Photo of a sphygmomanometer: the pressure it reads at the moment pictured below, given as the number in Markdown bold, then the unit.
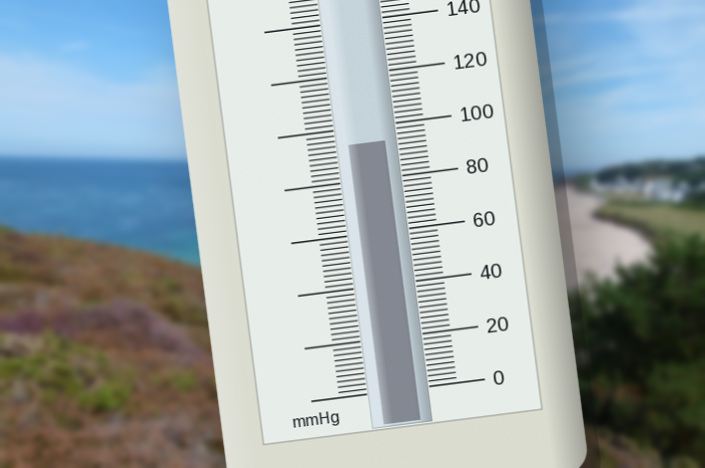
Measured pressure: **94** mmHg
